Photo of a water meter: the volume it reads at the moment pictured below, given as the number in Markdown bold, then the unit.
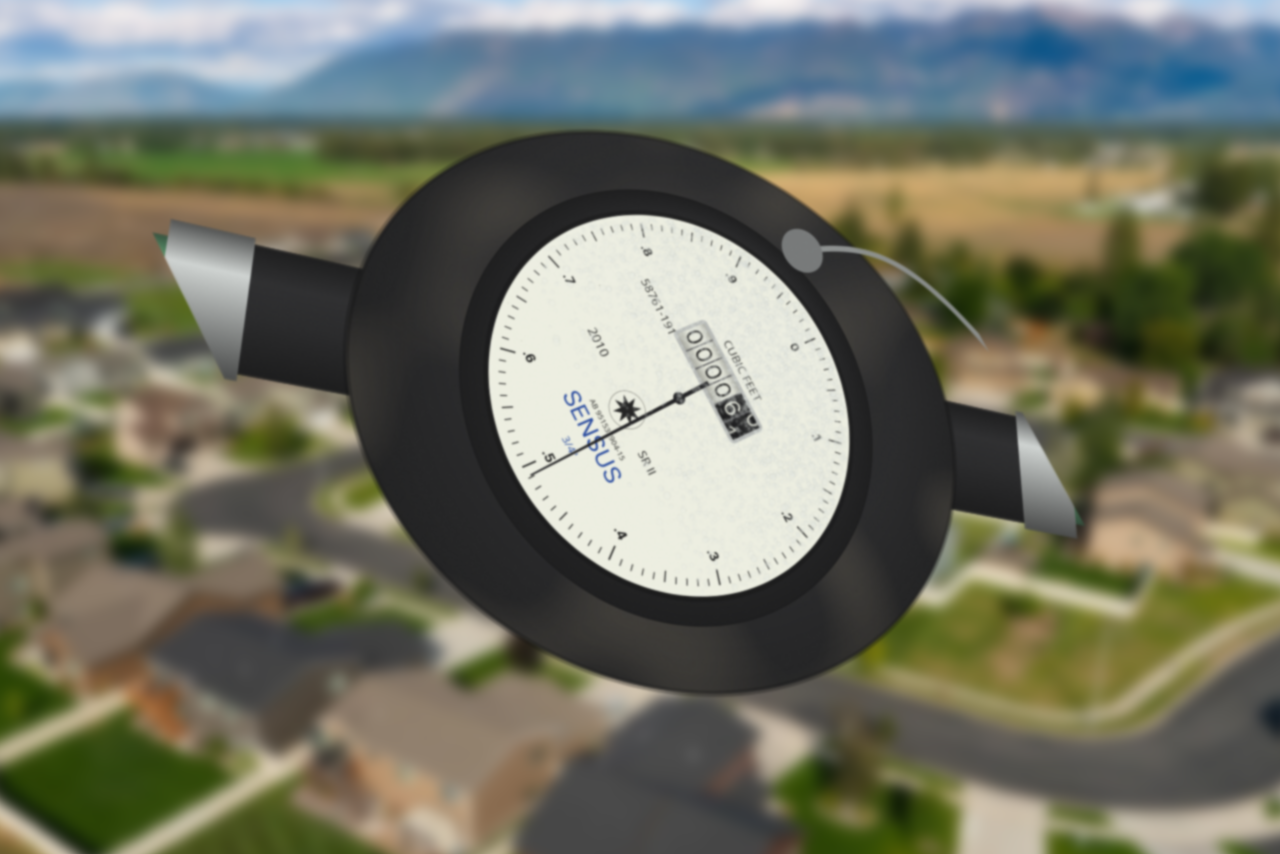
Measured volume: **60.49** ft³
